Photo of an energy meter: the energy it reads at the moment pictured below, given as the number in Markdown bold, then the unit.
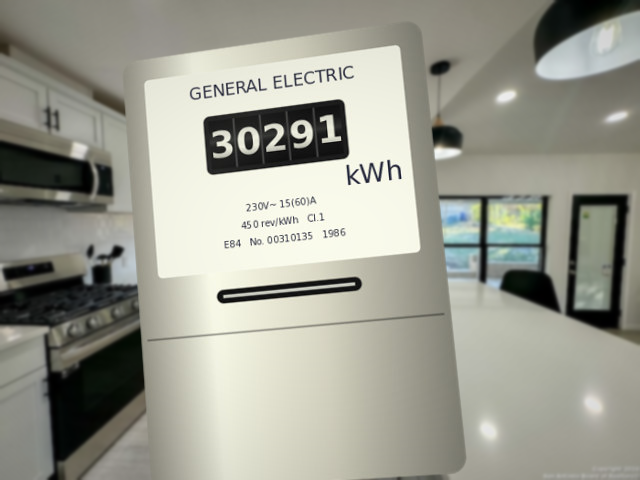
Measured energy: **30291** kWh
